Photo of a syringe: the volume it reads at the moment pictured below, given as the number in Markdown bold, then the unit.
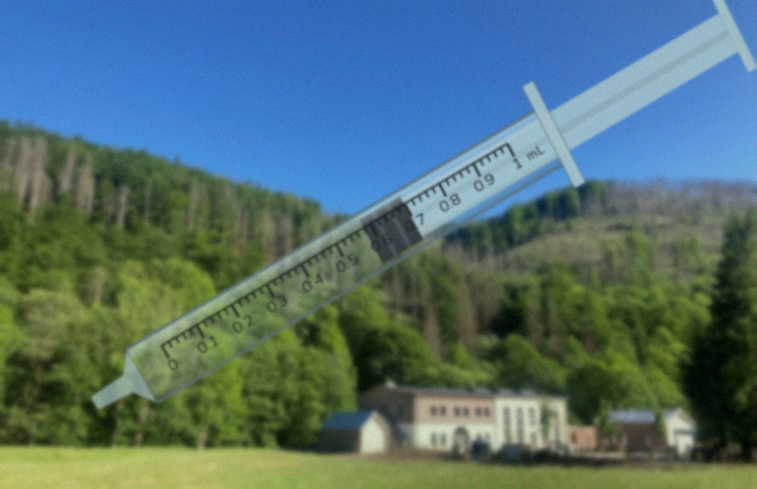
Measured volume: **0.58** mL
